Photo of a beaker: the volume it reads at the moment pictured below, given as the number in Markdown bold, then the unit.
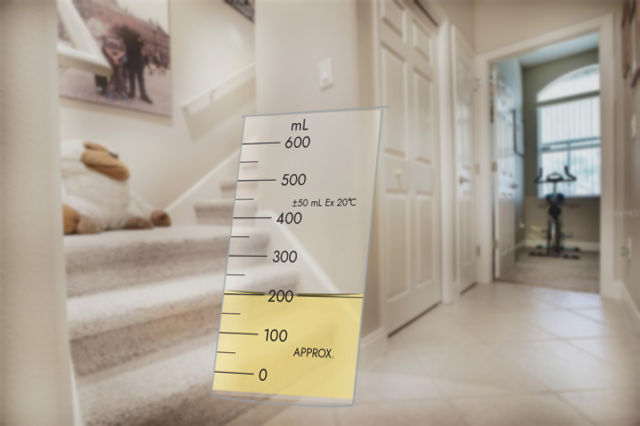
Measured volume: **200** mL
